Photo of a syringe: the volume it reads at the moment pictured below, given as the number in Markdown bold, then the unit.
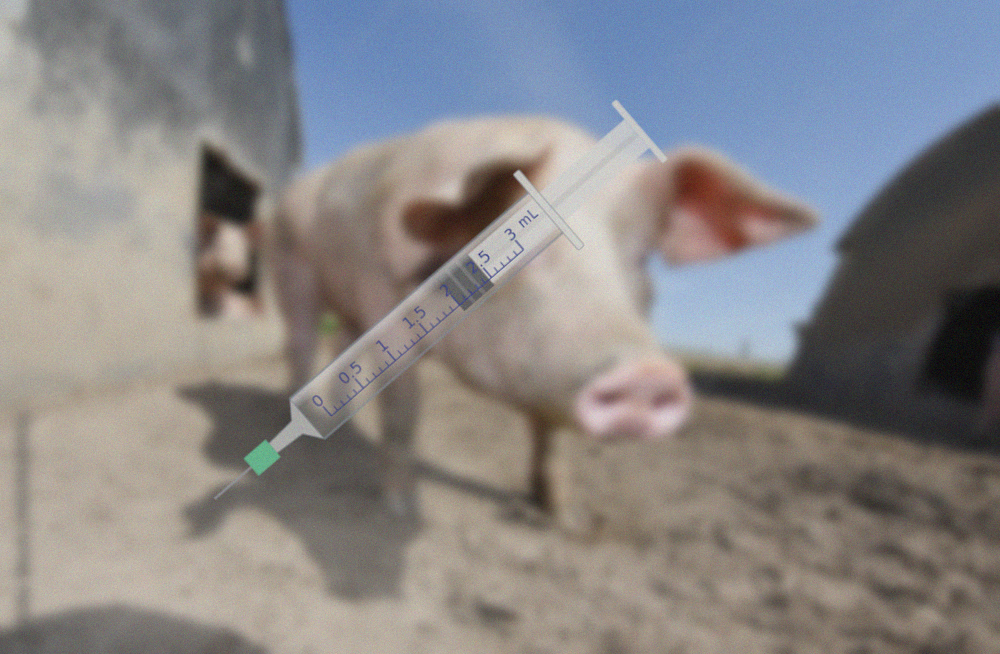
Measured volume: **2** mL
